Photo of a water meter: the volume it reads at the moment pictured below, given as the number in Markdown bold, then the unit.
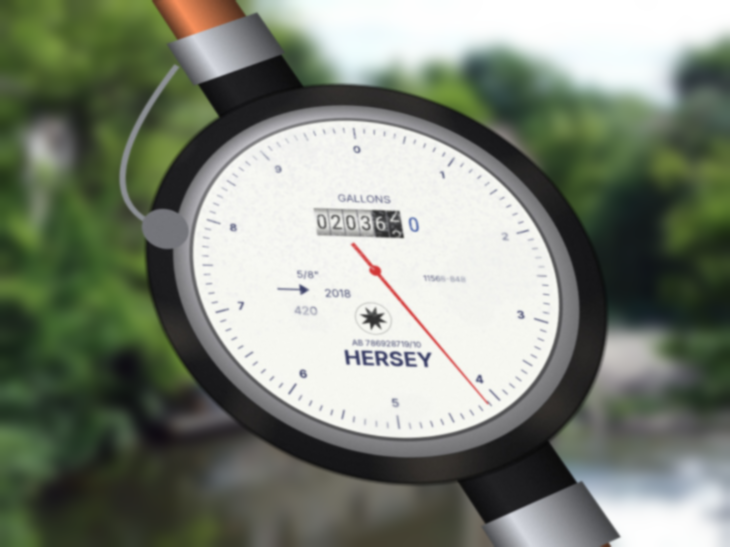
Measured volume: **203624.1** gal
